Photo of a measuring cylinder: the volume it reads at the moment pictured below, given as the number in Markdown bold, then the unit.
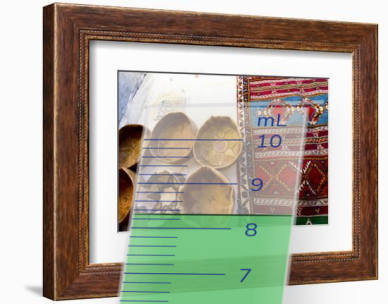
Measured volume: **8.3** mL
